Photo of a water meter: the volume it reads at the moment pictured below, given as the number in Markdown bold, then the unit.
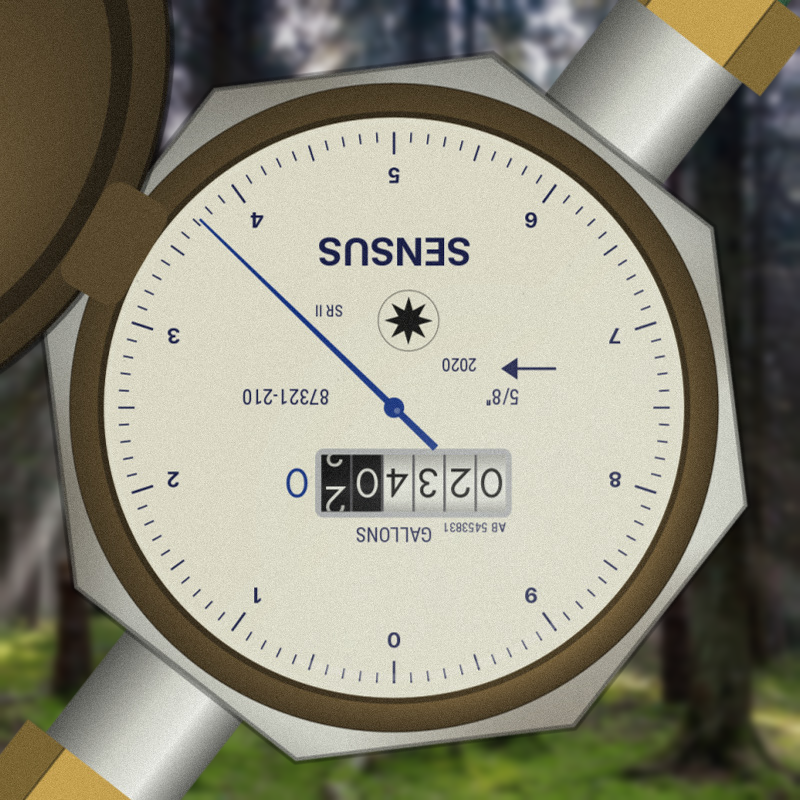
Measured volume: **234023.7** gal
